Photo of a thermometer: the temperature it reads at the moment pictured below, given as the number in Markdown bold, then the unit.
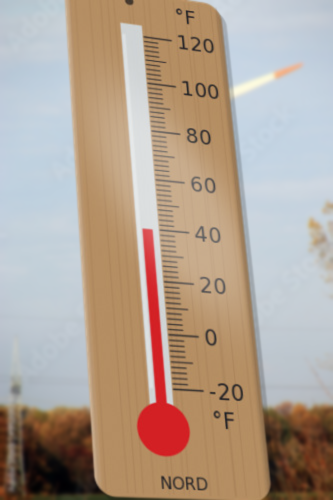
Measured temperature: **40** °F
